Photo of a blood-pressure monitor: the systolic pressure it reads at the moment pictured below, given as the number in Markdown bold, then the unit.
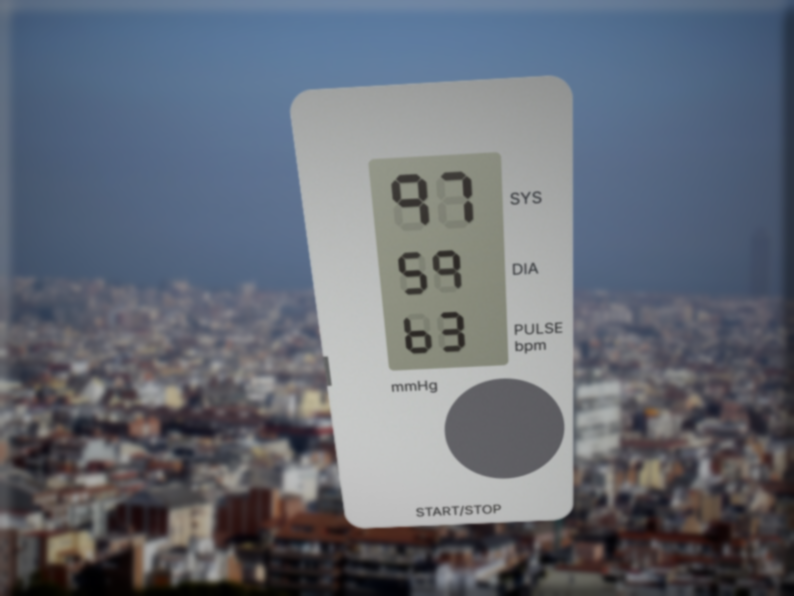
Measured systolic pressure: **97** mmHg
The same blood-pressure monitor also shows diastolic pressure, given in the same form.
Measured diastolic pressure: **59** mmHg
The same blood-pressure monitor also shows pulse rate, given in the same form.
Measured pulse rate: **63** bpm
